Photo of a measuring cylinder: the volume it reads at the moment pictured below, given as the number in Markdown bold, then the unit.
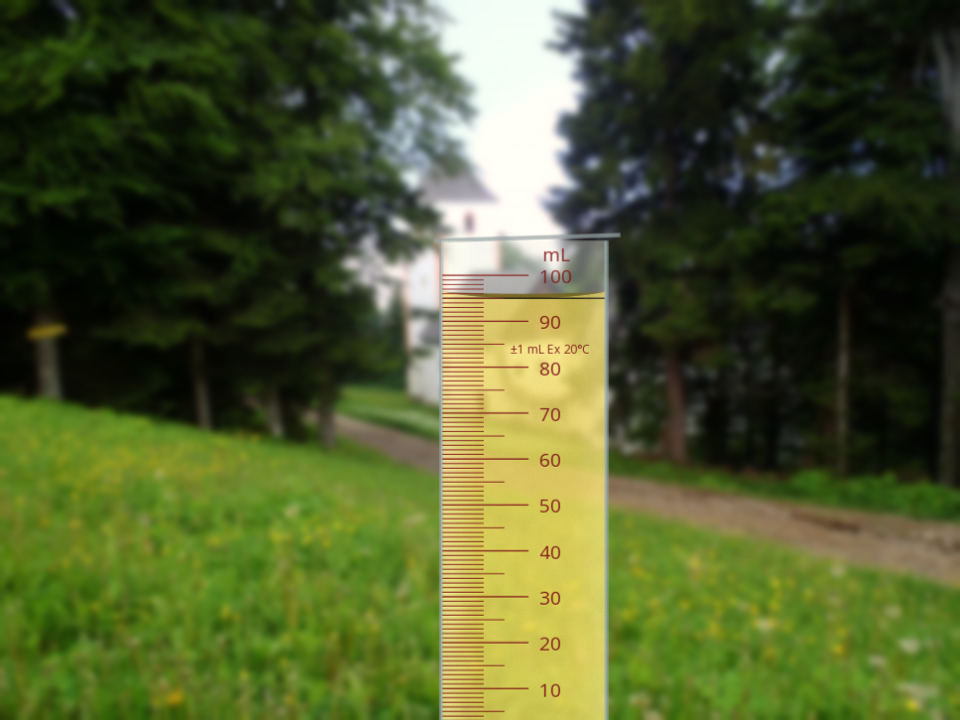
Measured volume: **95** mL
